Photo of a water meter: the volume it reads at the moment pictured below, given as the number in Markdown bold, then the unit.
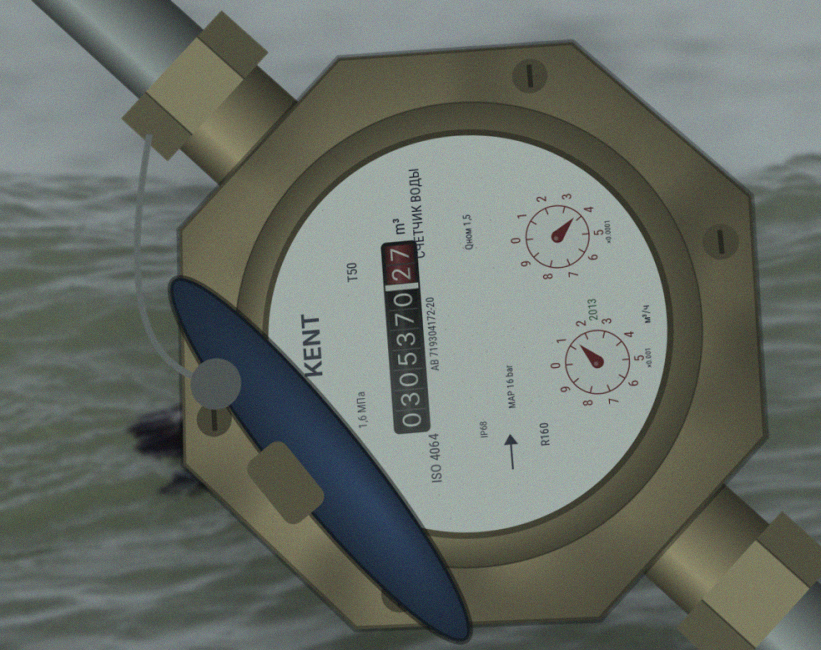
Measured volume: **305370.2713** m³
